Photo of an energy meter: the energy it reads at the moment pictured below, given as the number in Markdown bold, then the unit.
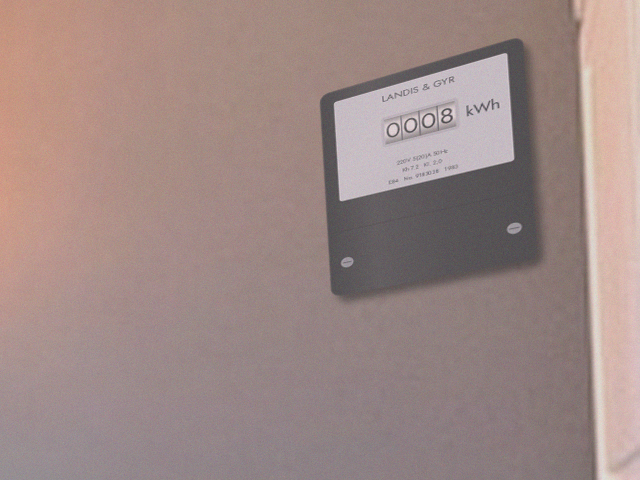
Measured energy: **8** kWh
